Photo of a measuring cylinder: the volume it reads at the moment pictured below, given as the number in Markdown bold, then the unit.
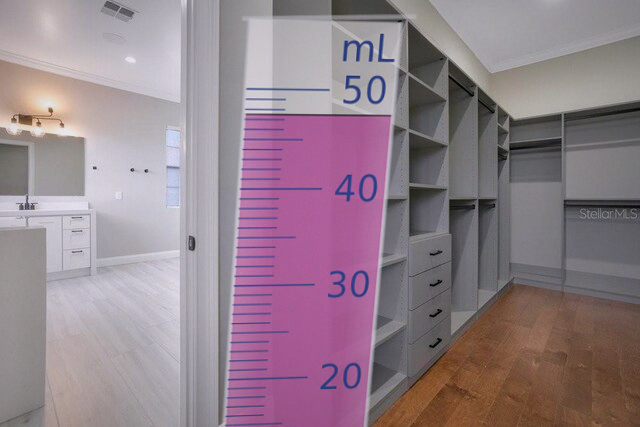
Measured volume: **47.5** mL
